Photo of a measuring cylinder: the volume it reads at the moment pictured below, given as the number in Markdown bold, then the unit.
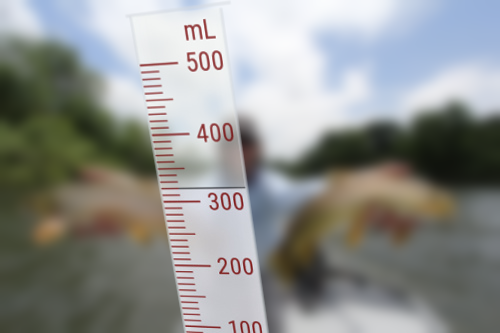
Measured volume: **320** mL
